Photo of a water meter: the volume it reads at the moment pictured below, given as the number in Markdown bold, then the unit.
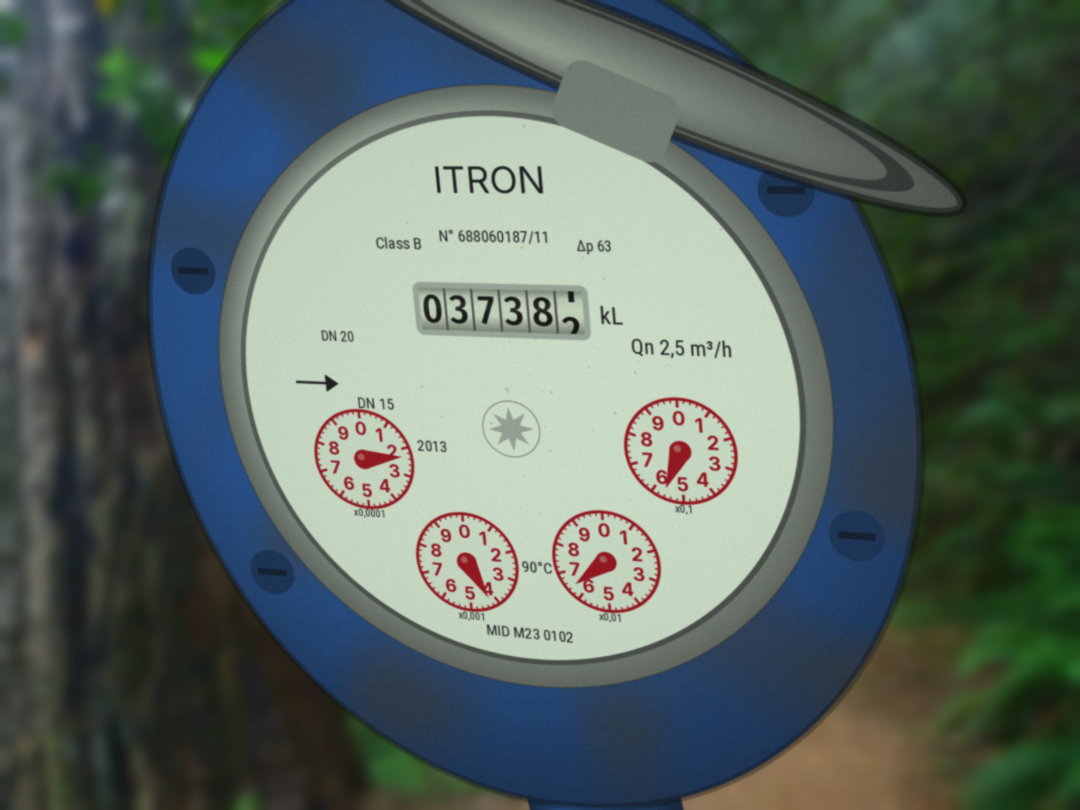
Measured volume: **37381.5642** kL
